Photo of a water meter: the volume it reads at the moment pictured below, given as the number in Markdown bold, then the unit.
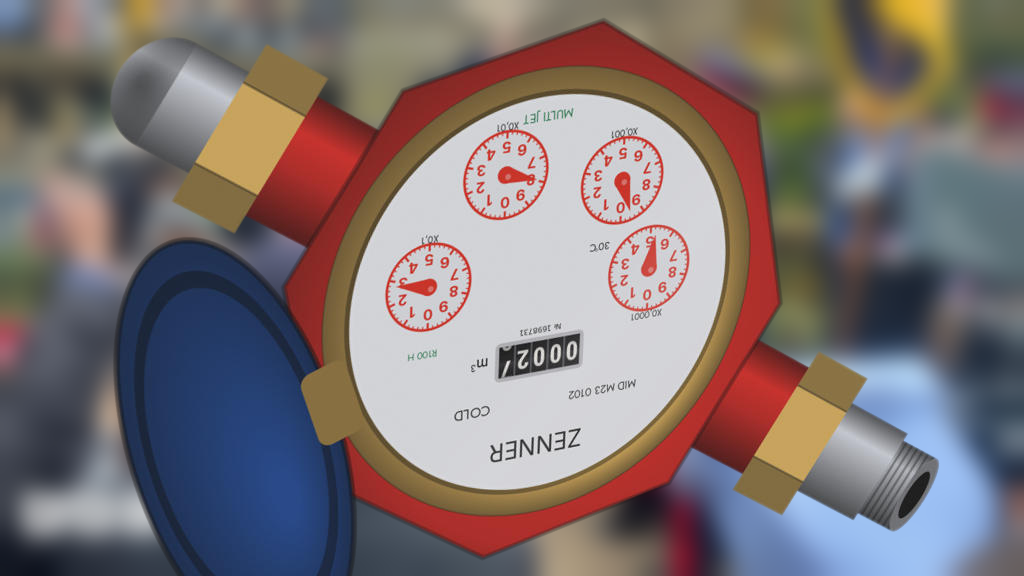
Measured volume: **27.2795** m³
